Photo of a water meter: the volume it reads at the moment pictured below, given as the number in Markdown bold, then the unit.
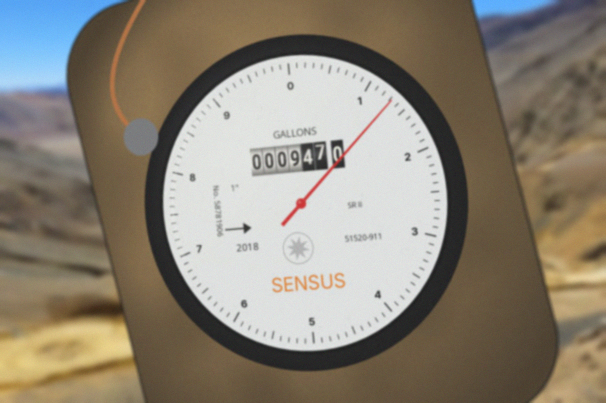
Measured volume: **9471.3** gal
